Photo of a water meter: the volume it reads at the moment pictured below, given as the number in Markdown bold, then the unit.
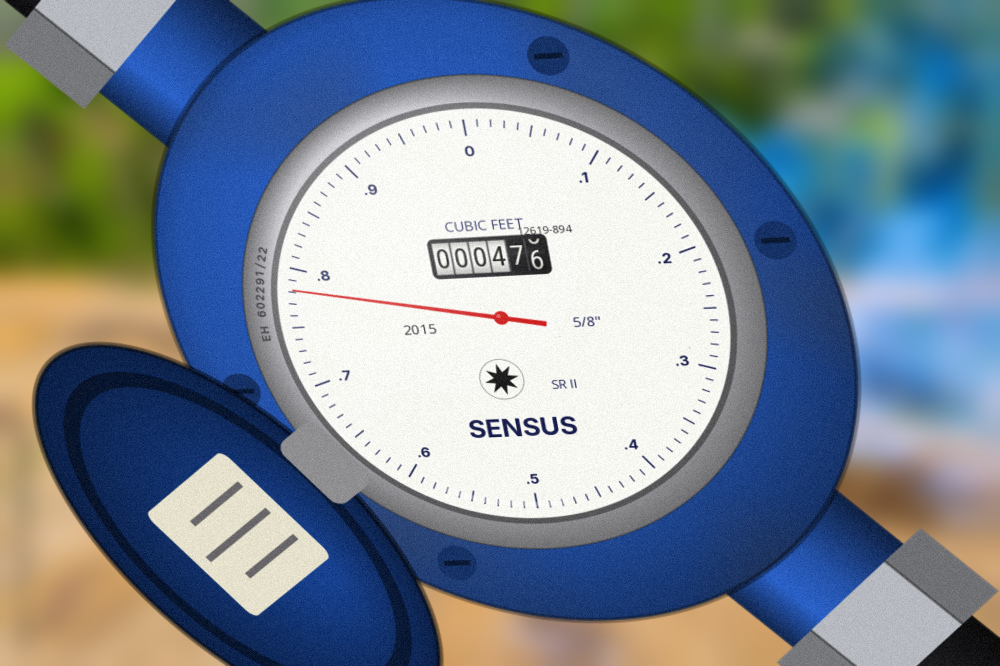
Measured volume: **475.78** ft³
